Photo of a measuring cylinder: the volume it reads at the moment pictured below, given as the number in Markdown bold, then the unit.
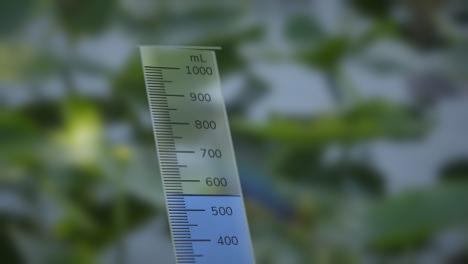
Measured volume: **550** mL
